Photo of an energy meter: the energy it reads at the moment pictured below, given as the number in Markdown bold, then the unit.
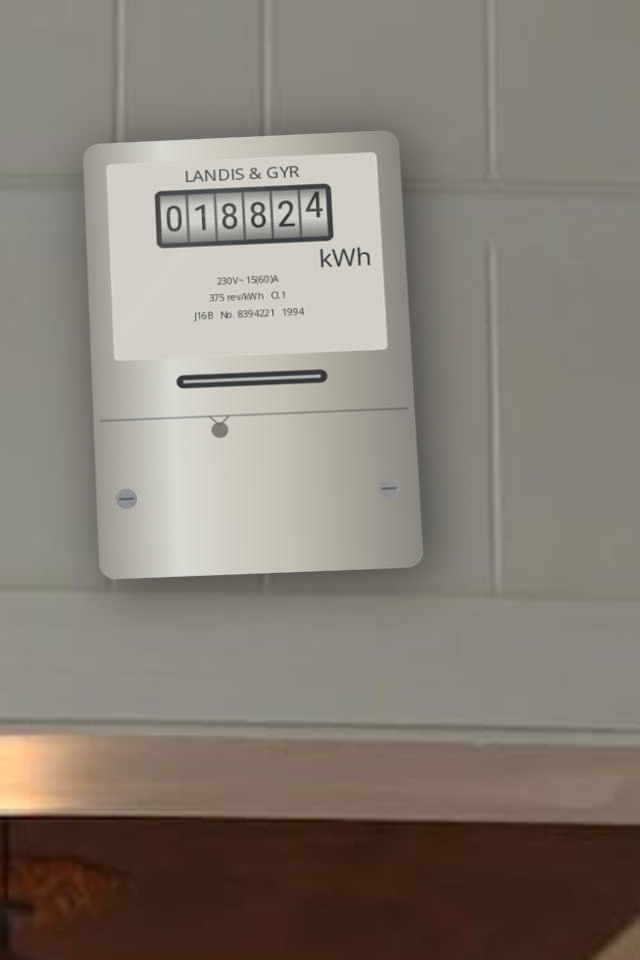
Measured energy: **18824** kWh
